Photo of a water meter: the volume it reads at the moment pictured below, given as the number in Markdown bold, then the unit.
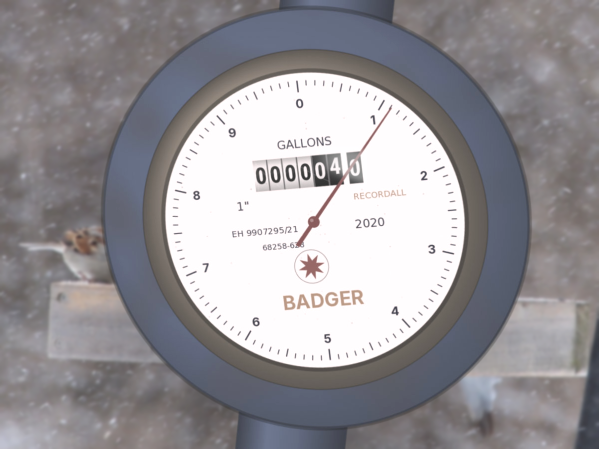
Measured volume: **41.1** gal
